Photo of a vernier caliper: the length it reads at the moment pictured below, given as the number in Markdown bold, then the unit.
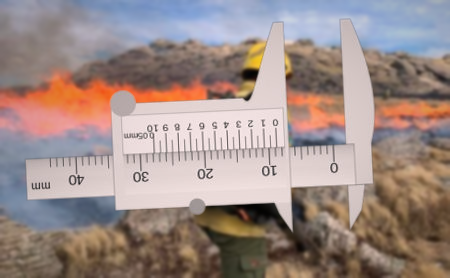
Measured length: **8.8** mm
